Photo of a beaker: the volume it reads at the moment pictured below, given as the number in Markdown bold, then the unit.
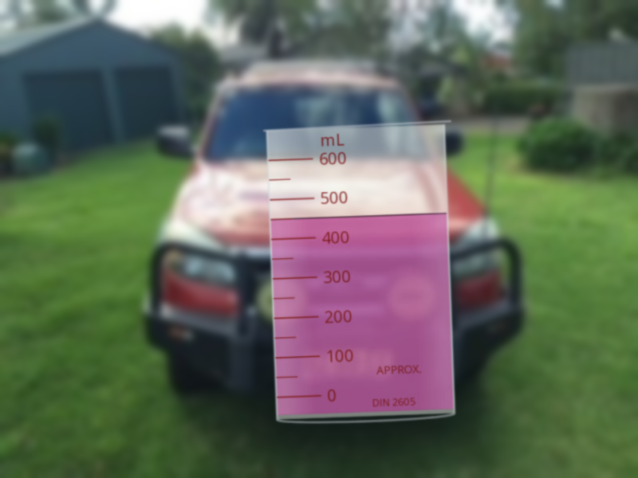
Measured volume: **450** mL
